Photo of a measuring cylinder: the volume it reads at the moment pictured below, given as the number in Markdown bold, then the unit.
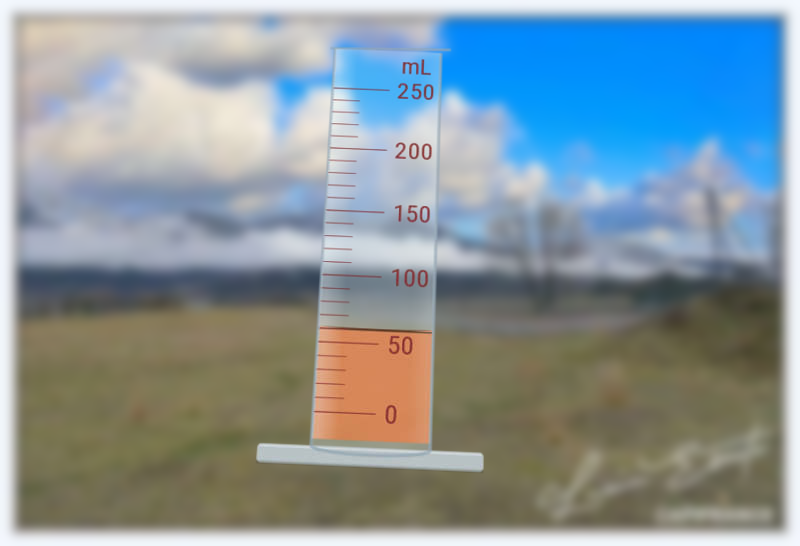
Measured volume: **60** mL
